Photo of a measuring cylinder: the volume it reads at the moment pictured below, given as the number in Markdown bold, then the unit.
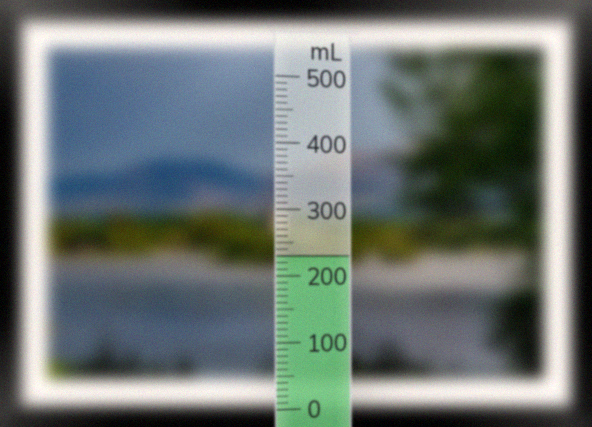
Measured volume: **230** mL
